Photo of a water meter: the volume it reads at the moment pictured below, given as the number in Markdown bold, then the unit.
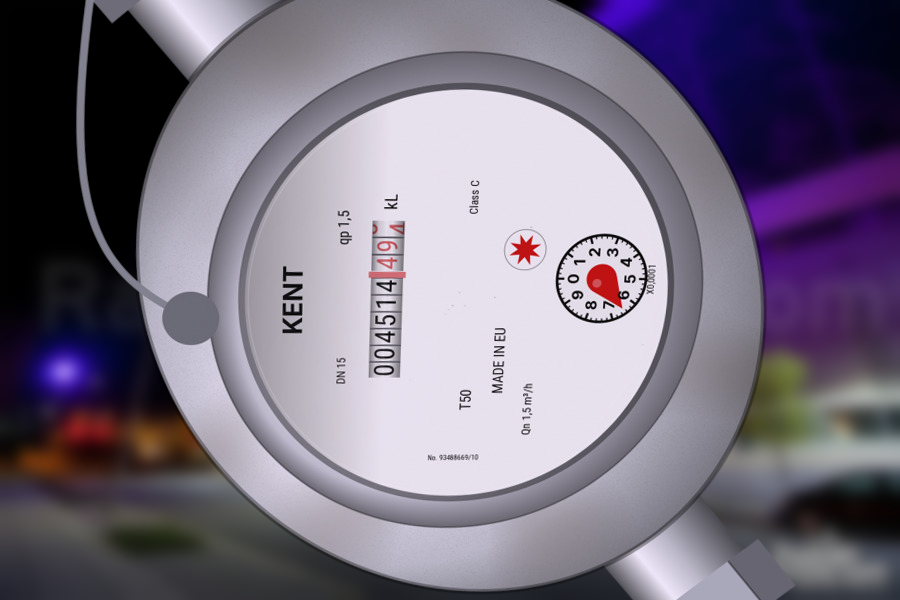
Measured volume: **4514.4936** kL
